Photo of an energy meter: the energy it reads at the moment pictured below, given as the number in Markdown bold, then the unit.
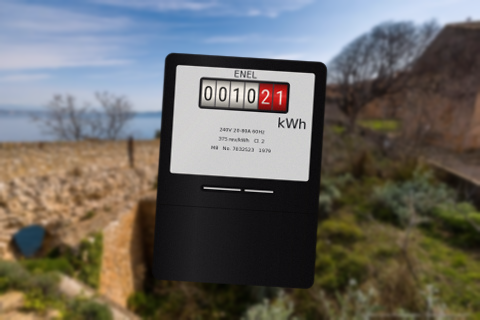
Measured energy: **10.21** kWh
